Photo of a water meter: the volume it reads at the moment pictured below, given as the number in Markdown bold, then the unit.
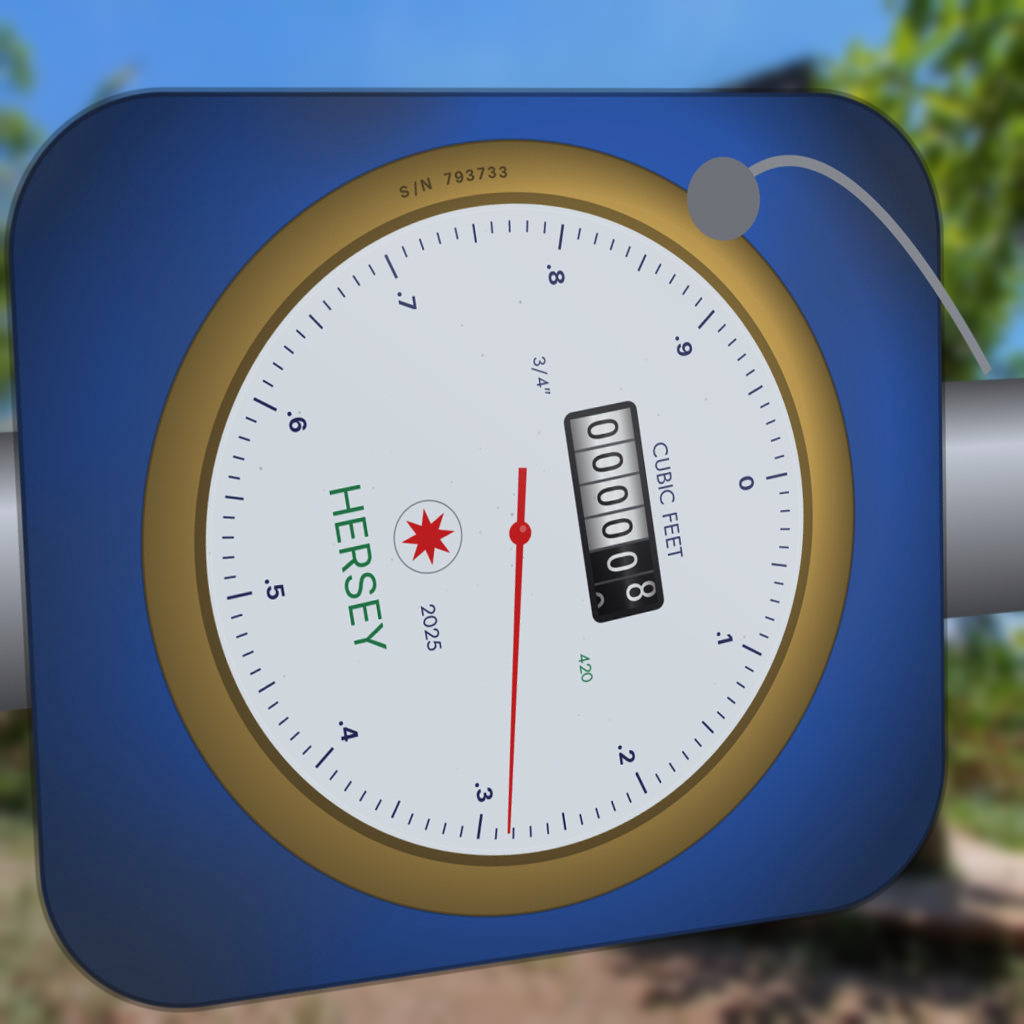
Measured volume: **8.28** ft³
